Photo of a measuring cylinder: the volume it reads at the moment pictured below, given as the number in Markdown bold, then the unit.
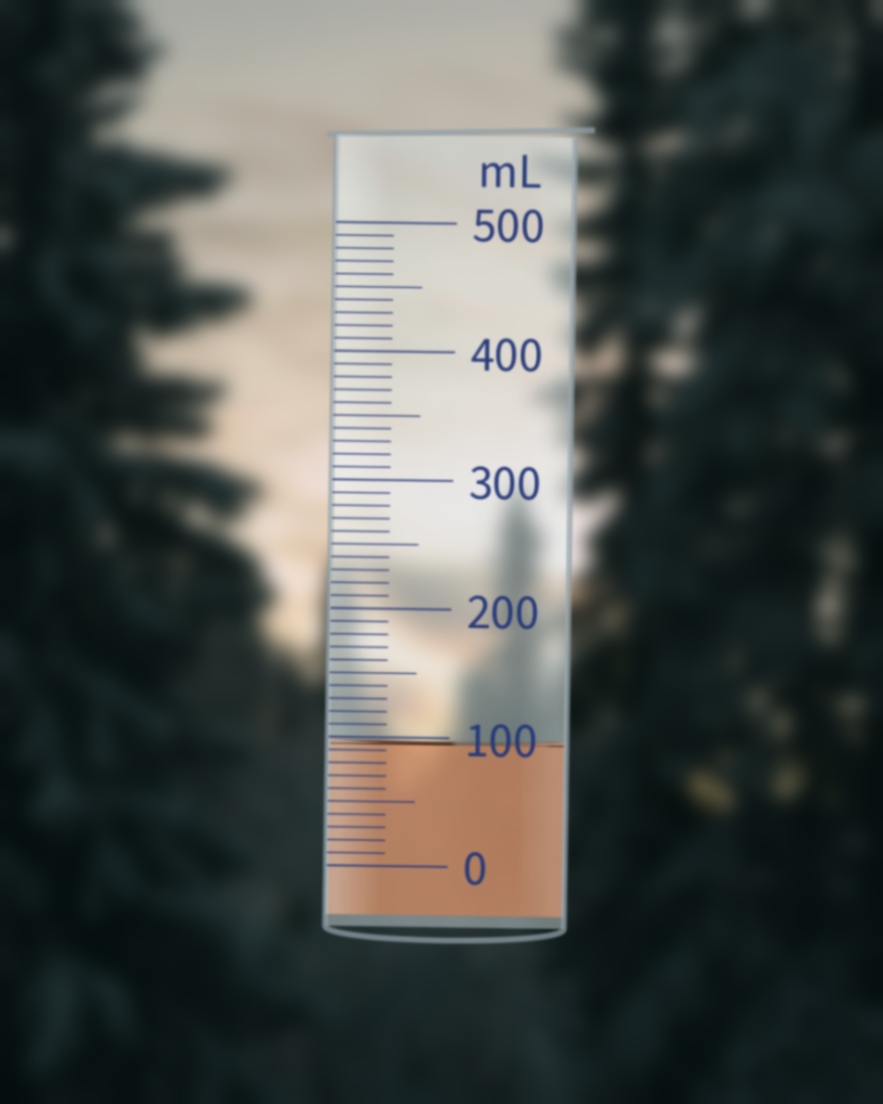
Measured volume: **95** mL
